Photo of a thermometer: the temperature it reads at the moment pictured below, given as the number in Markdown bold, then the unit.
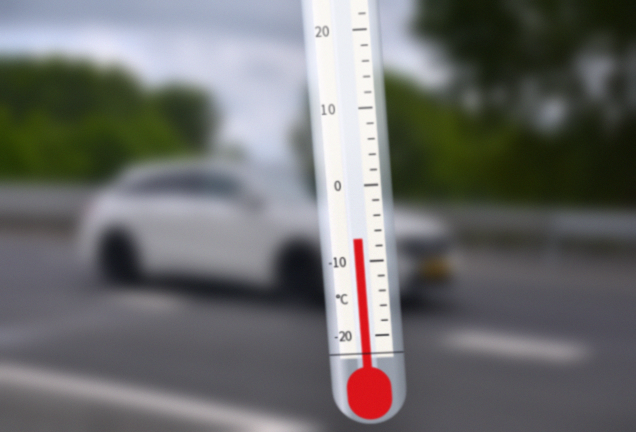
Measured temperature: **-7** °C
